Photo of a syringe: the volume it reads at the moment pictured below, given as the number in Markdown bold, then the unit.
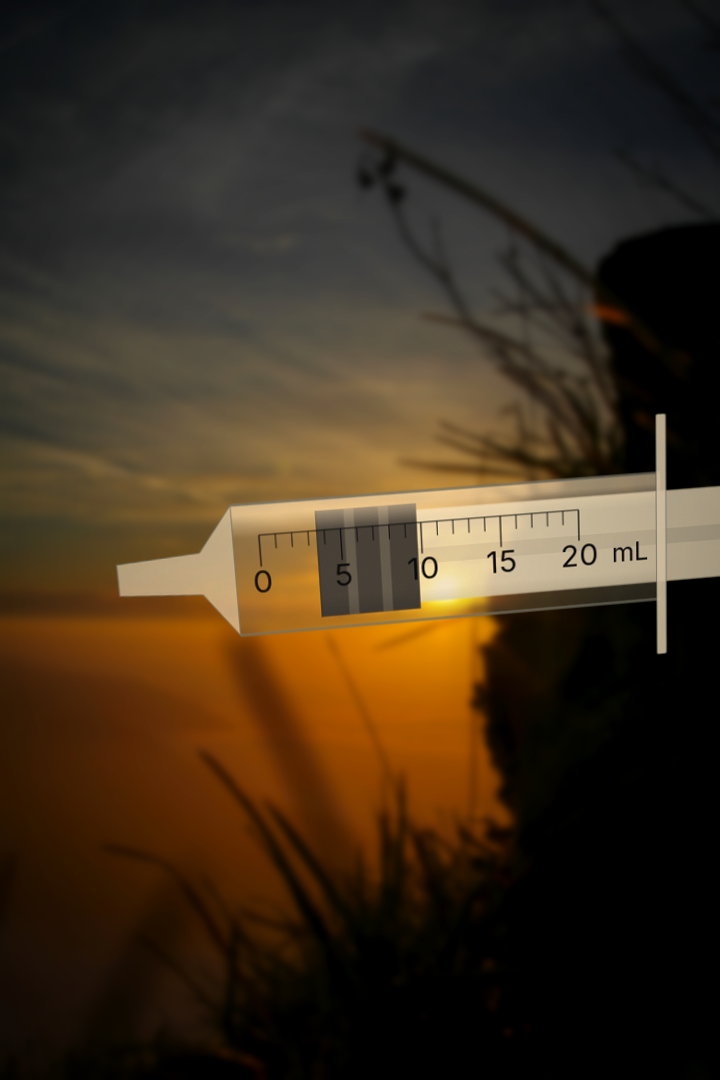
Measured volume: **3.5** mL
